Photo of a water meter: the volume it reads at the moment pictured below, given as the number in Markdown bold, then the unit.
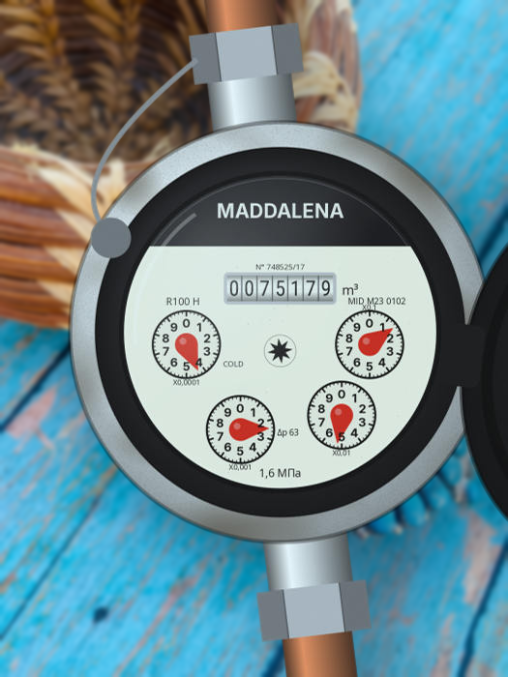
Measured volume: **75179.1524** m³
